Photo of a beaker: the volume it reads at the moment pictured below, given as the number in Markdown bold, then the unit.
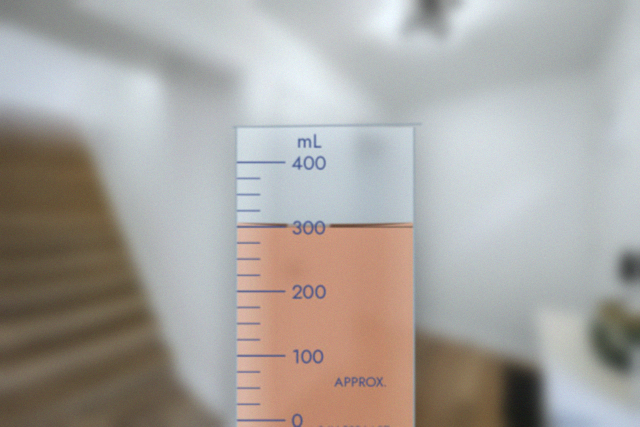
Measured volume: **300** mL
